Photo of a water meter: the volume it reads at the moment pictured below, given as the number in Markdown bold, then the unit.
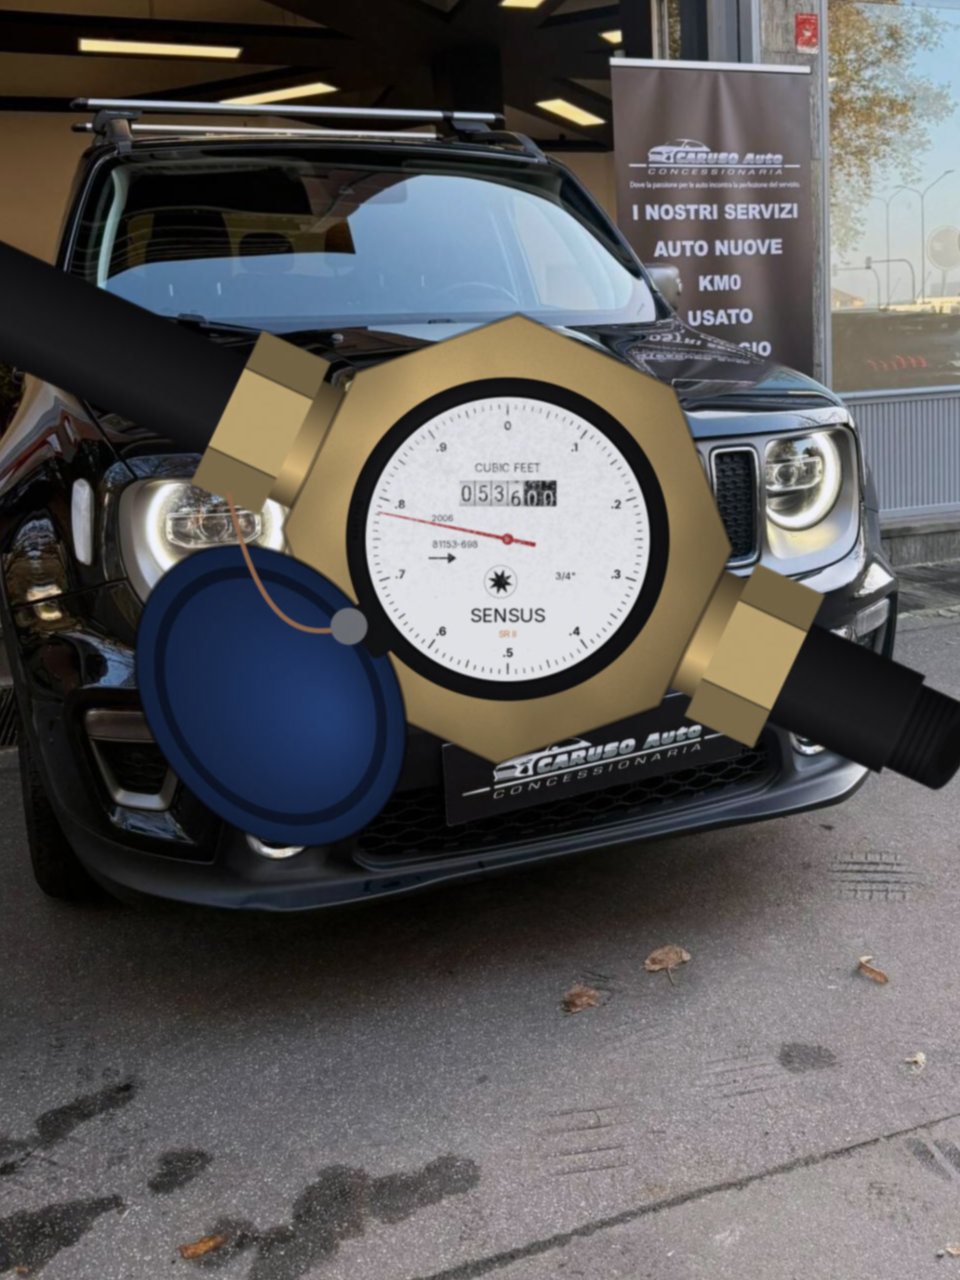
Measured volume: **53599.78** ft³
